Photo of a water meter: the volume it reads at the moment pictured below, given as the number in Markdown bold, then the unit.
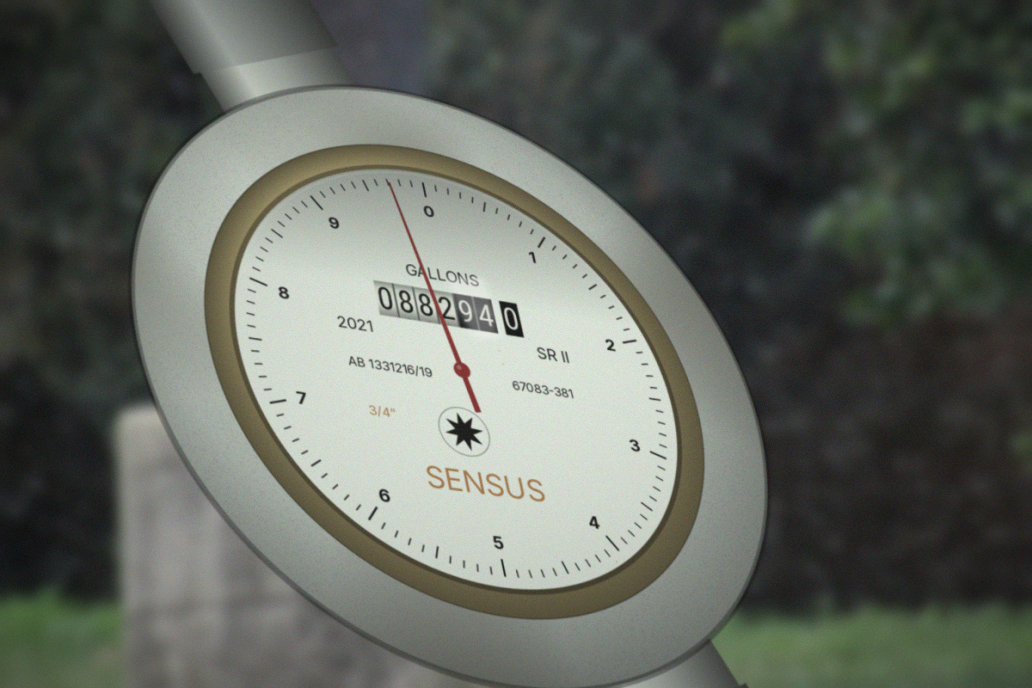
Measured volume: **882939.7** gal
